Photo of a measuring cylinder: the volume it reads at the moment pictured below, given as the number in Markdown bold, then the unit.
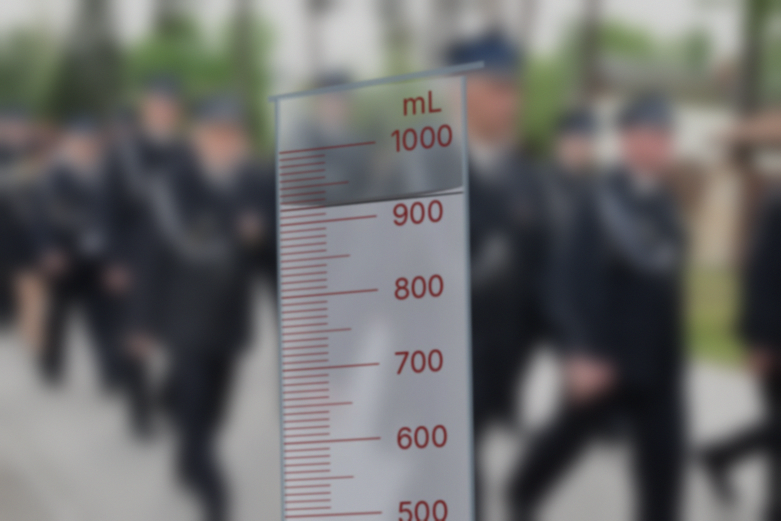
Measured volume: **920** mL
